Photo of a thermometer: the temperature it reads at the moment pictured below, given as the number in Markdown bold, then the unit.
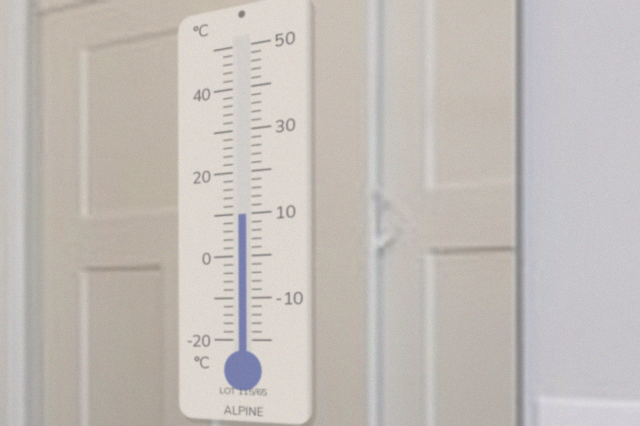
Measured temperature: **10** °C
